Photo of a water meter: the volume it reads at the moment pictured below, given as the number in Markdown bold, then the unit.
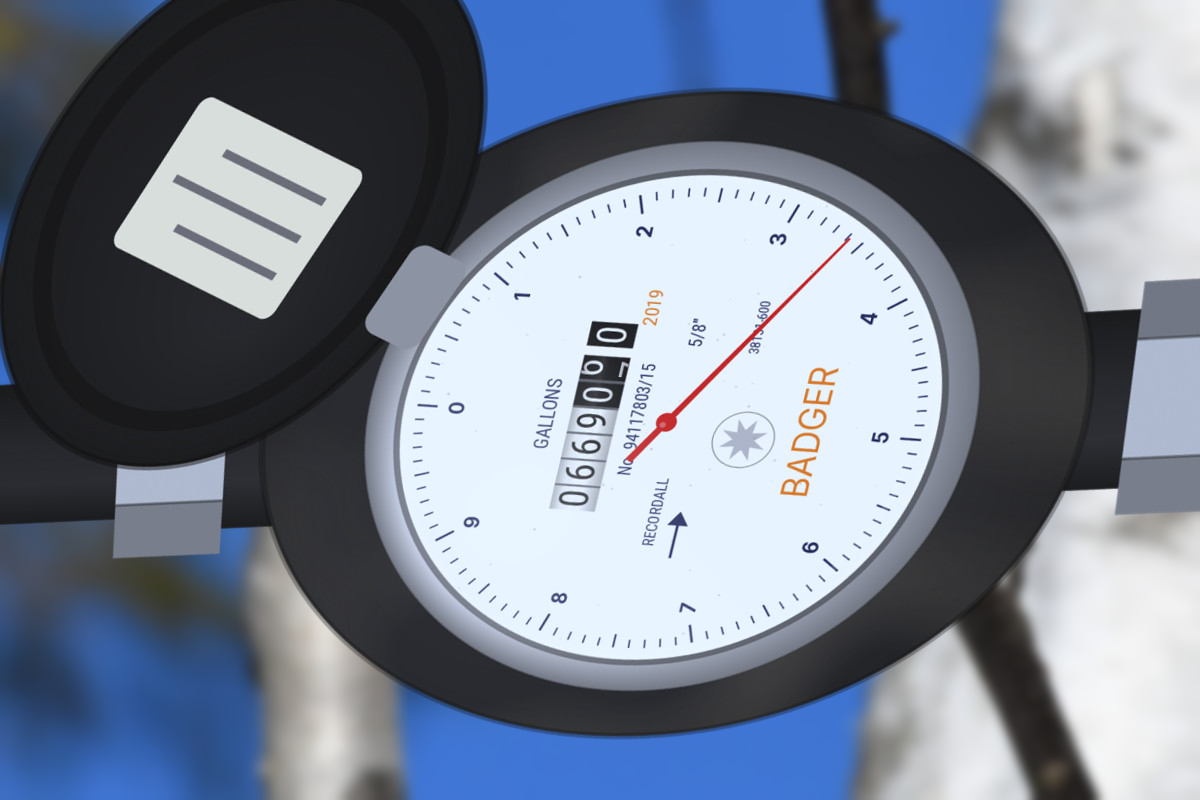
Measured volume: **669063.4** gal
